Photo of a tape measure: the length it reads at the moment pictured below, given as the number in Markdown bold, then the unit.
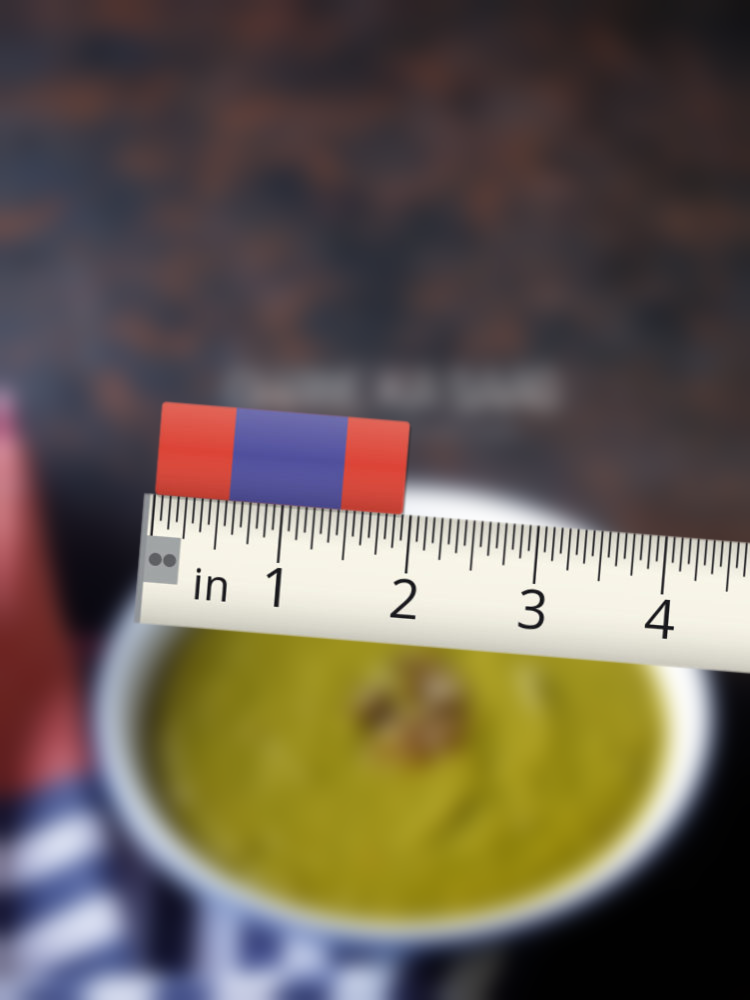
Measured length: **1.9375** in
